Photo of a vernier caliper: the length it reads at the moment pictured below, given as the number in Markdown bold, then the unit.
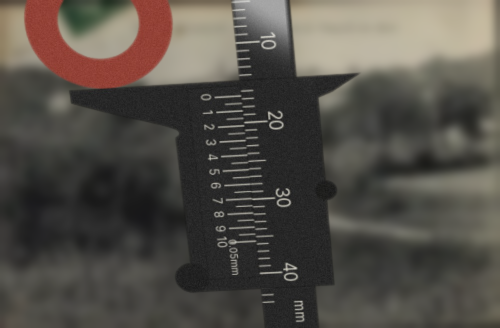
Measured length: **16.6** mm
